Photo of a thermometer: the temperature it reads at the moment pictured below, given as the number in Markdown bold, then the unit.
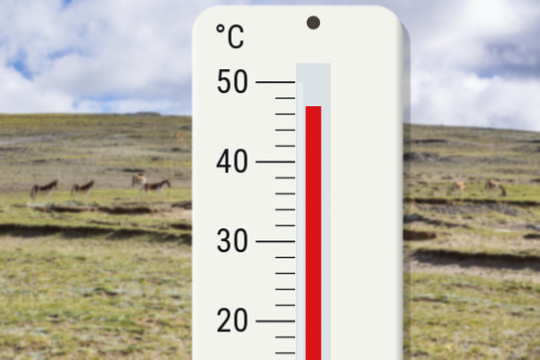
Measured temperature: **47** °C
